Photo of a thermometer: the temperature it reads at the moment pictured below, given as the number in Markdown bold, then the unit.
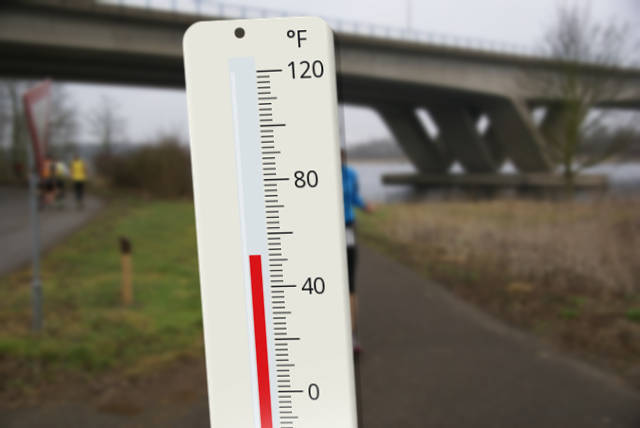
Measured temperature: **52** °F
